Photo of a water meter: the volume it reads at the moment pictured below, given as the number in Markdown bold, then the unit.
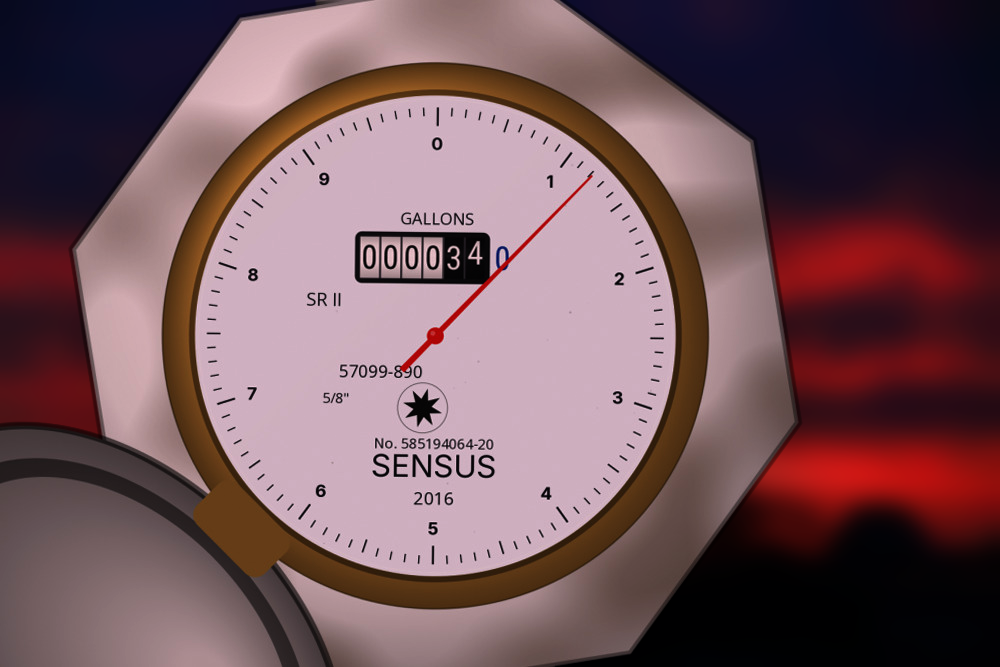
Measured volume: **341.2** gal
